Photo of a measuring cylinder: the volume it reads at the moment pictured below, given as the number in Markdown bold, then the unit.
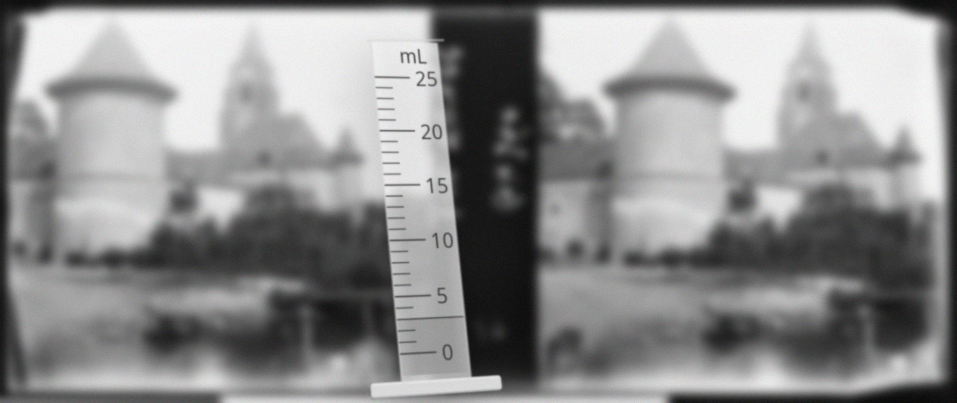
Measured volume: **3** mL
